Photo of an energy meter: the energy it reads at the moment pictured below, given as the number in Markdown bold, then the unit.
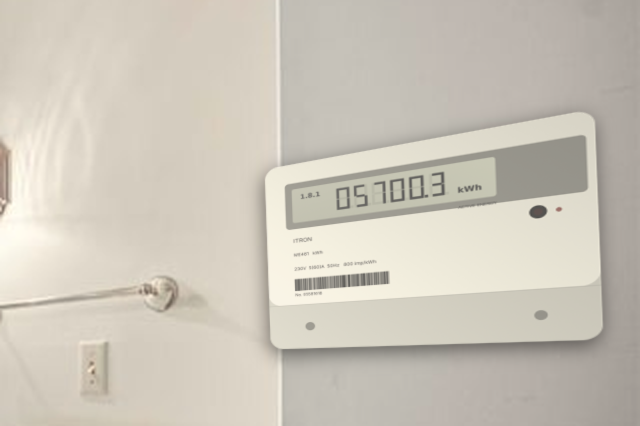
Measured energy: **5700.3** kWh
